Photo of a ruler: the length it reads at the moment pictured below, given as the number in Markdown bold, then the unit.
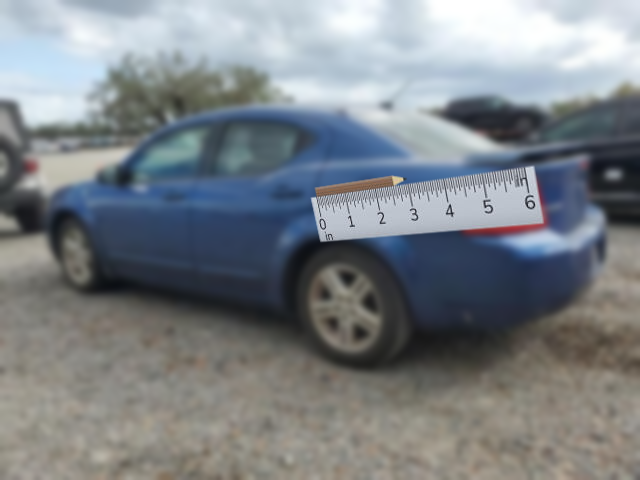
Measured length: **3** in
